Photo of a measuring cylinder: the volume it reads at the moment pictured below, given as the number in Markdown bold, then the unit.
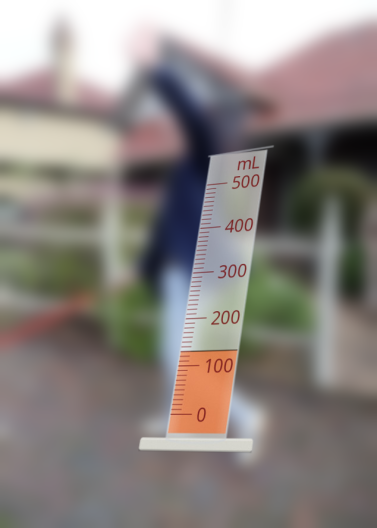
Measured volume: **130** mL
